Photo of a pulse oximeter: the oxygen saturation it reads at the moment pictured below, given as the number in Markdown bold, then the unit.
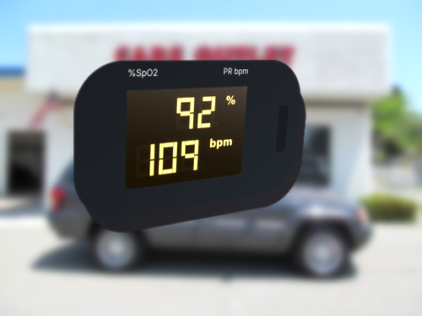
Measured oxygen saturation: **92** %
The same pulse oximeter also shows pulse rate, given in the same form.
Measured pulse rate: **109** bpm
